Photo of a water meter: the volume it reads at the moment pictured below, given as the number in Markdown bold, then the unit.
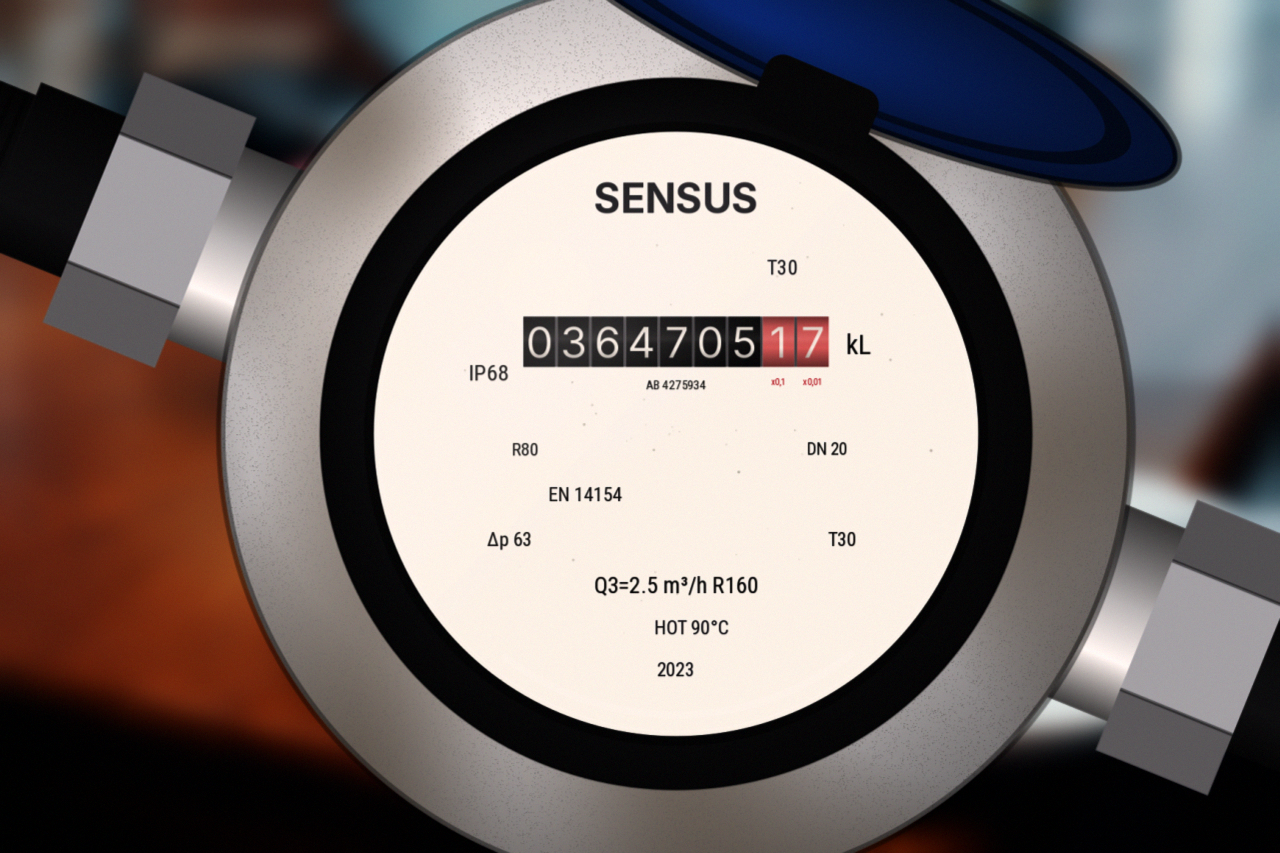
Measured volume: **364705.17** kL
